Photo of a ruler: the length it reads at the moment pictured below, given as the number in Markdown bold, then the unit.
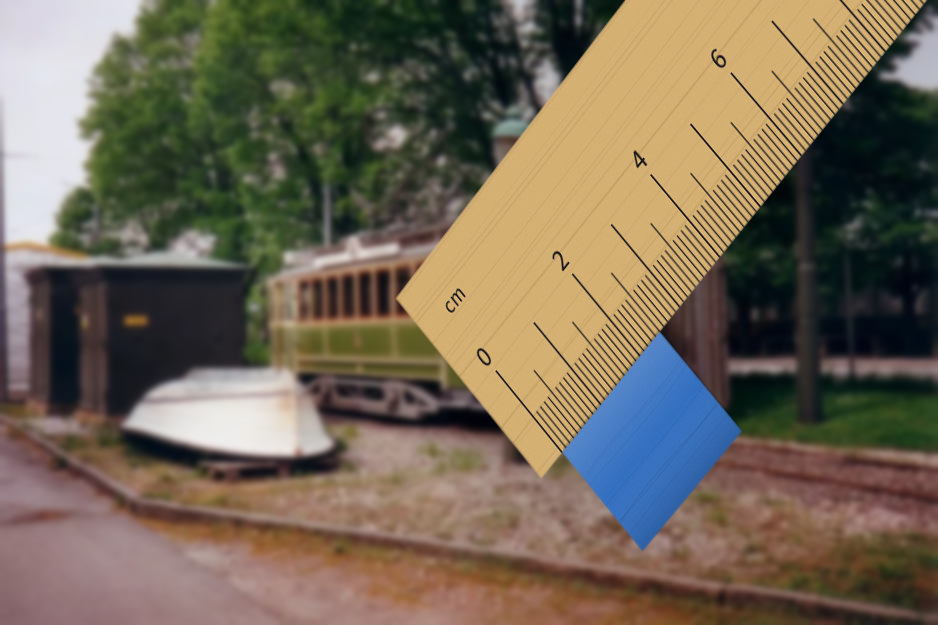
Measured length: **2.5** cm
